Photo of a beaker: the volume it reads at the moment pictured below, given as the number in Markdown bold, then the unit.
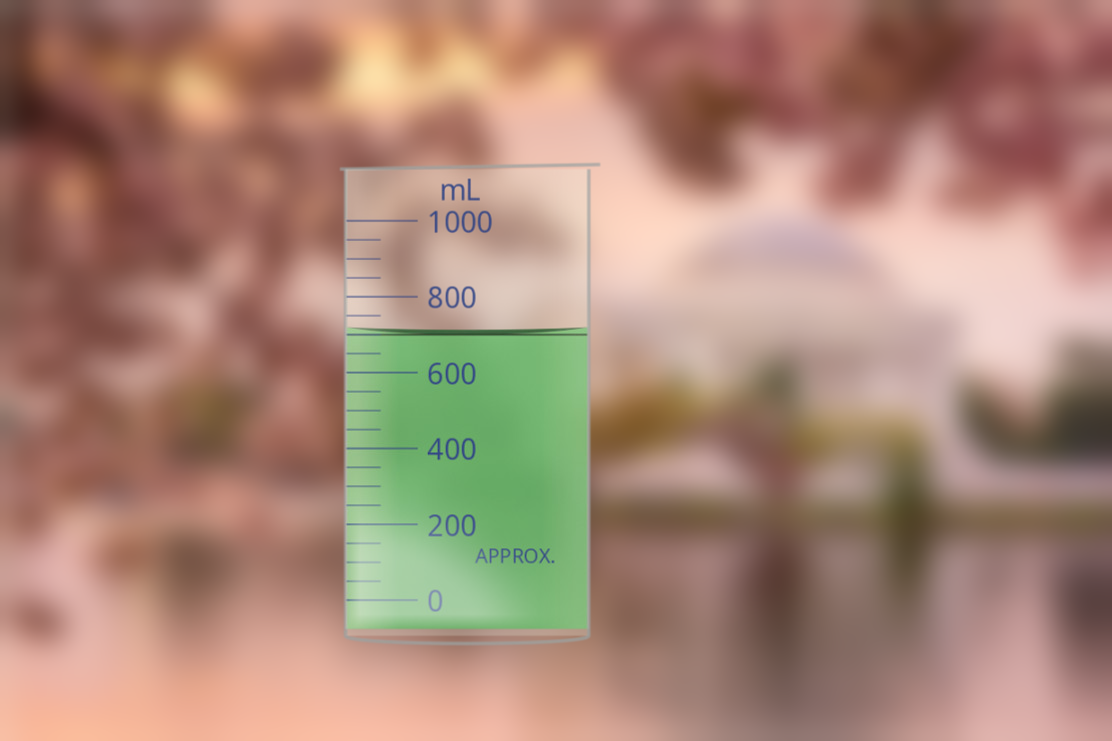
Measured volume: **700** mL
